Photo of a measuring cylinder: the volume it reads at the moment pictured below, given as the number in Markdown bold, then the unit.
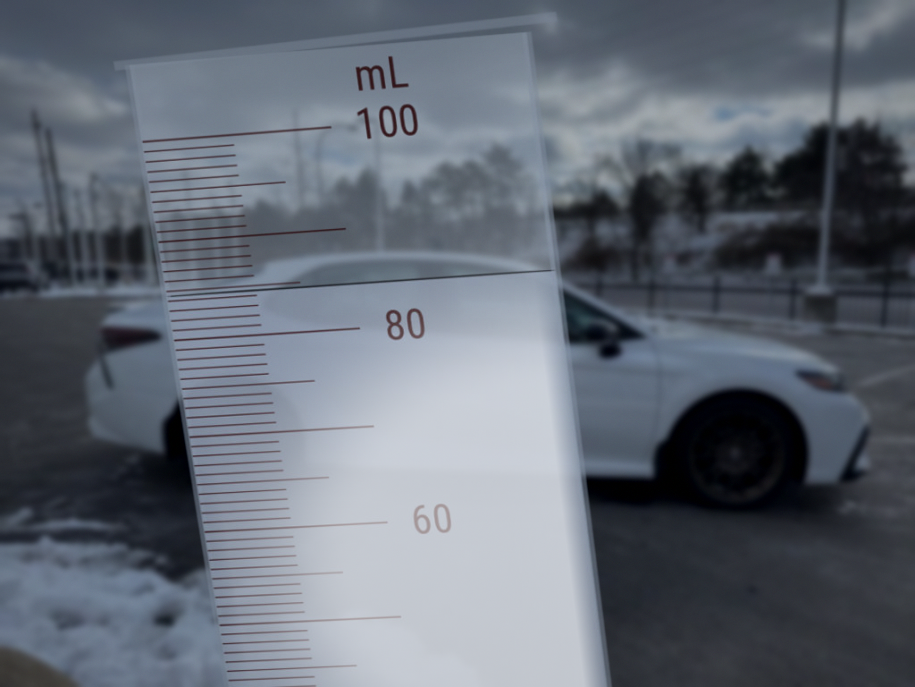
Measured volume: **84.5** mL
